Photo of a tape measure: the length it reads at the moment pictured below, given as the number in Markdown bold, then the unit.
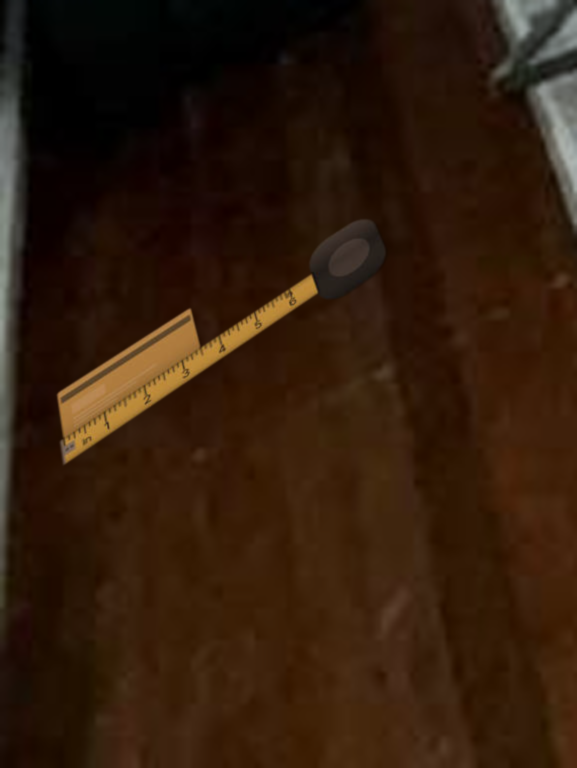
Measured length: **3.5** in
